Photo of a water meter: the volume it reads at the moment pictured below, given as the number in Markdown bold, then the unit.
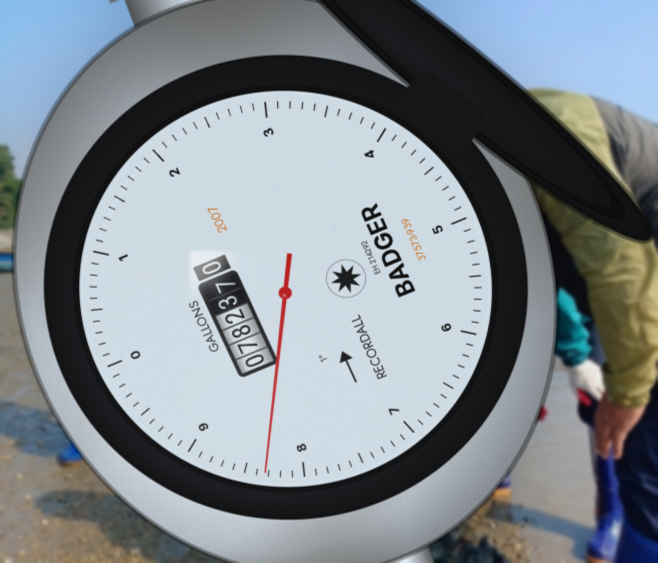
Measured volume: **782368.3** gal
